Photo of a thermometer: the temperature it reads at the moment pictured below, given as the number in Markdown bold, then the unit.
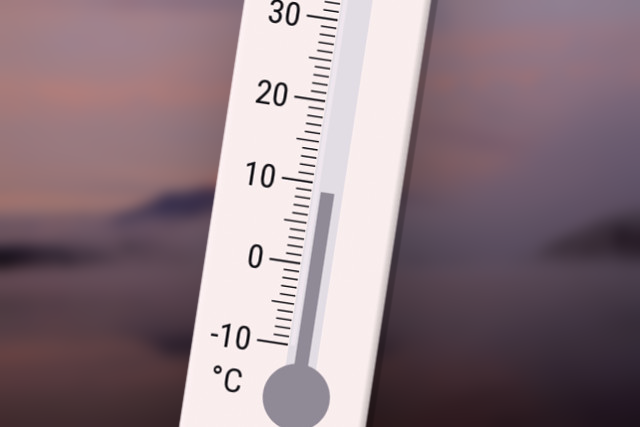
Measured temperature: **9** °C
